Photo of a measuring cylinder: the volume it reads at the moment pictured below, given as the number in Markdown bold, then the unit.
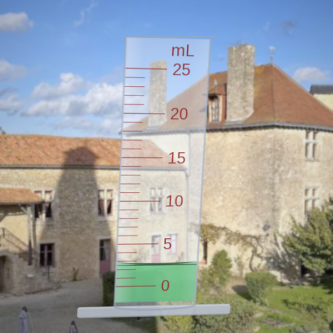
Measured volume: **2.5** mL
